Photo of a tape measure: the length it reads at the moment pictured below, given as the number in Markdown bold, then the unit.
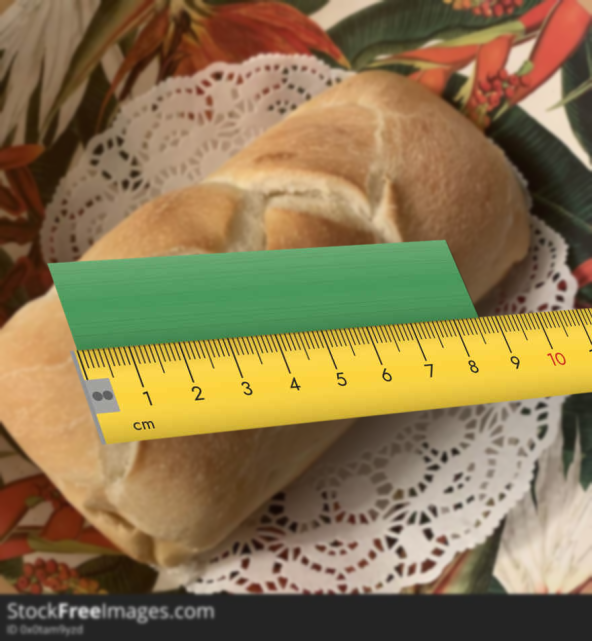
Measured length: **8.6** cm
